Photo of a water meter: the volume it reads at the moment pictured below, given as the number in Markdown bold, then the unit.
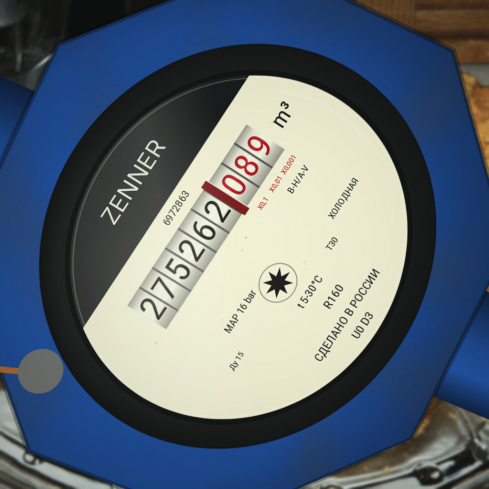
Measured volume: **275262.089** m³
